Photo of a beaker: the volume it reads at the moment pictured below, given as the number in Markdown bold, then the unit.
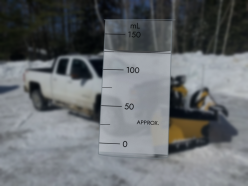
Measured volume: **125** mL
